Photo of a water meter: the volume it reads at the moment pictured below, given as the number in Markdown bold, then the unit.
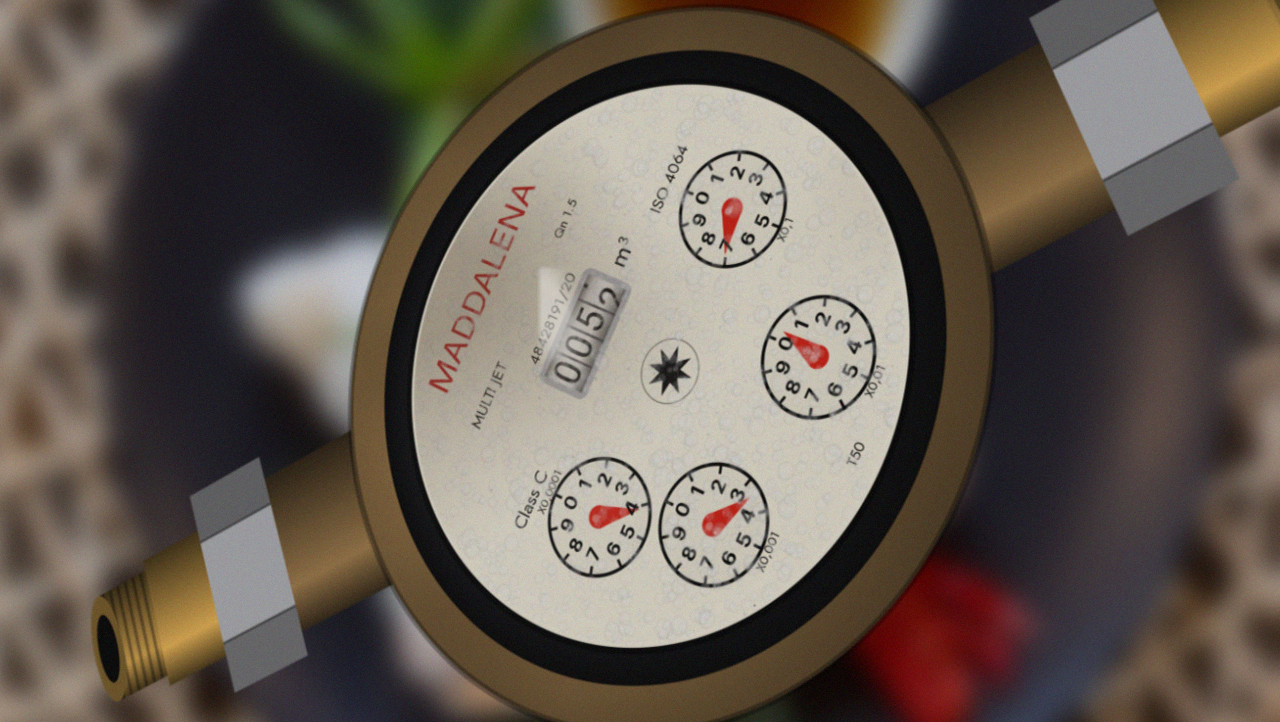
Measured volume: **51.7034** m³
